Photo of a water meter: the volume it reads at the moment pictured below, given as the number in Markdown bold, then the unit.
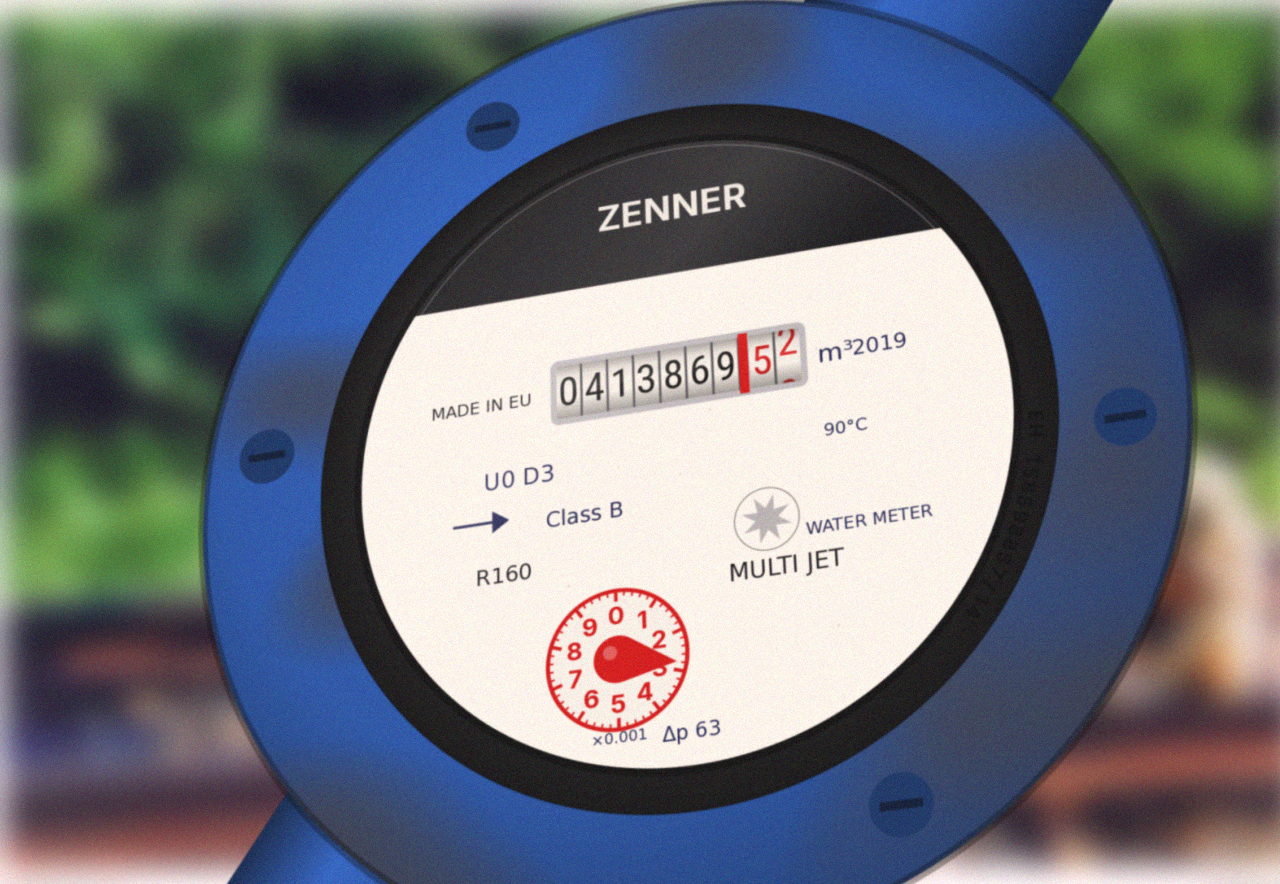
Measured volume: **413869.522** m³
